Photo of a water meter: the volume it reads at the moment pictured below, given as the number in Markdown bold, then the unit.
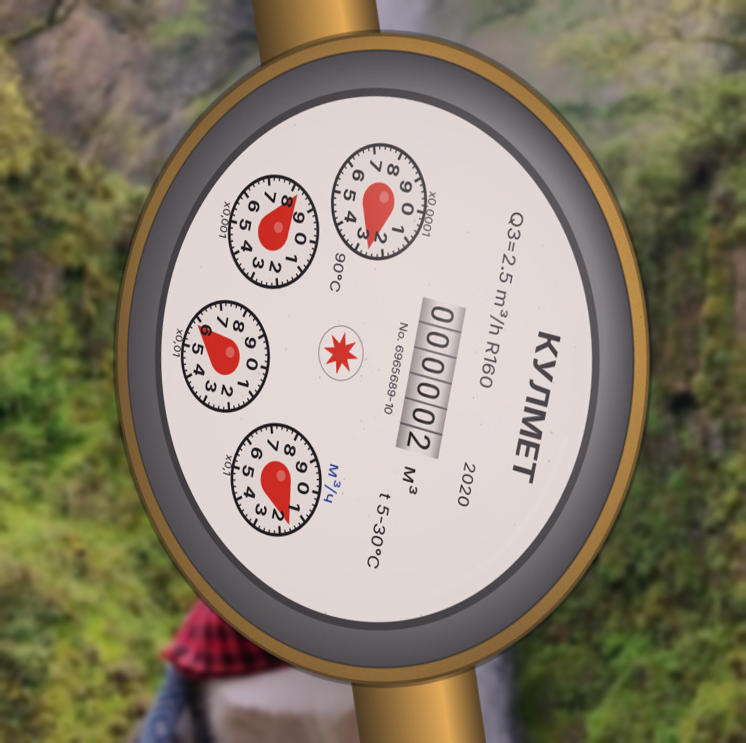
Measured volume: **2.1582** m³
